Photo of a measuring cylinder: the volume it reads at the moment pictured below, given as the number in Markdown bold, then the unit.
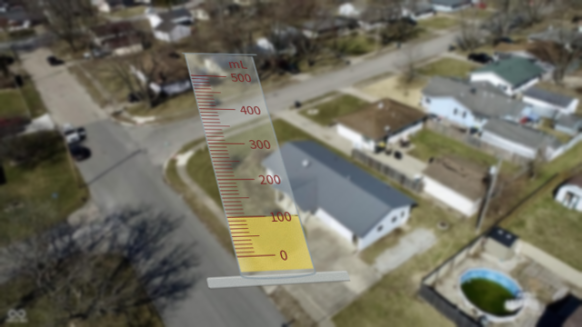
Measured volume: **100** mL
